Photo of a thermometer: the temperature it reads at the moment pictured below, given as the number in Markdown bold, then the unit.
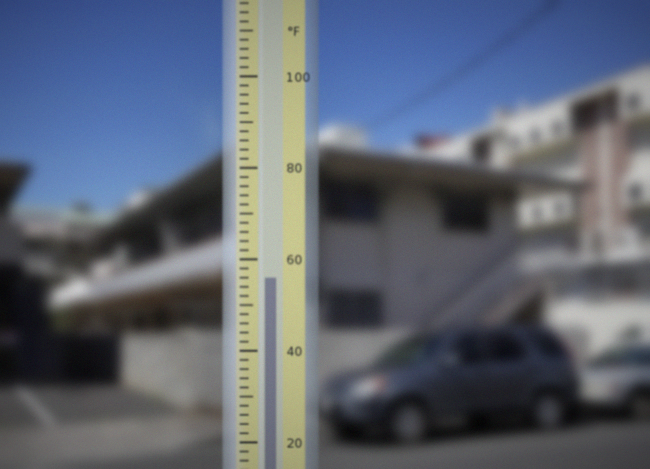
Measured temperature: **56** °F
